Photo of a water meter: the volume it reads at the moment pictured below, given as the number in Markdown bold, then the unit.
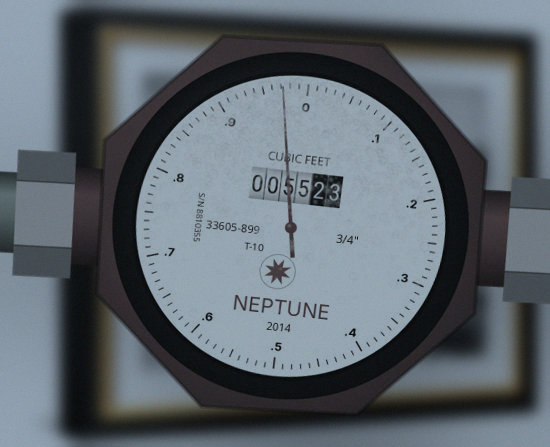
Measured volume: **5522.97** ft³
